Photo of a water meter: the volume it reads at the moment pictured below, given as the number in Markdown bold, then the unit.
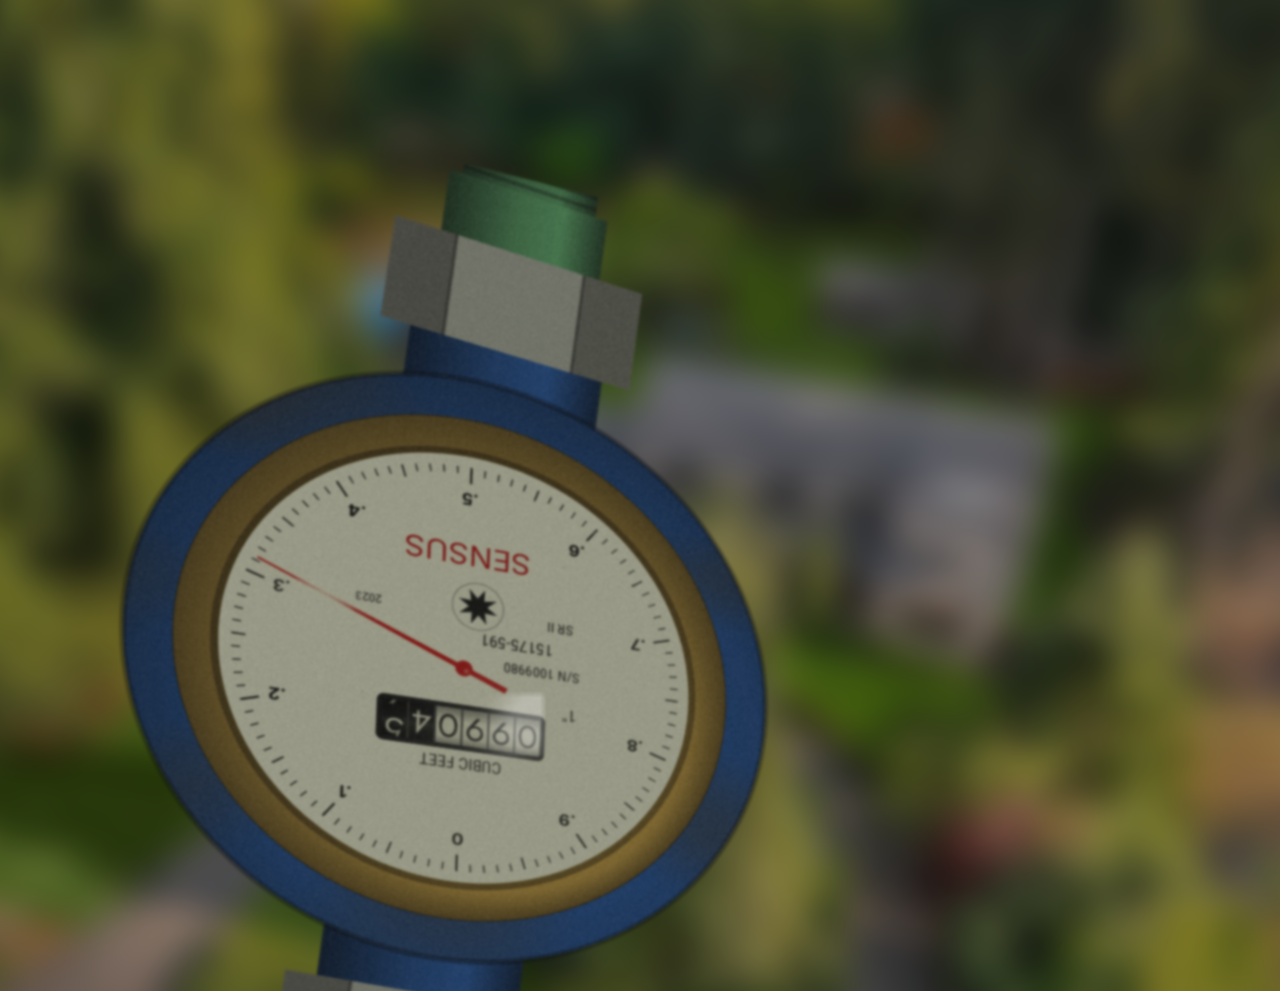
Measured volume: **99045.31** ft³
